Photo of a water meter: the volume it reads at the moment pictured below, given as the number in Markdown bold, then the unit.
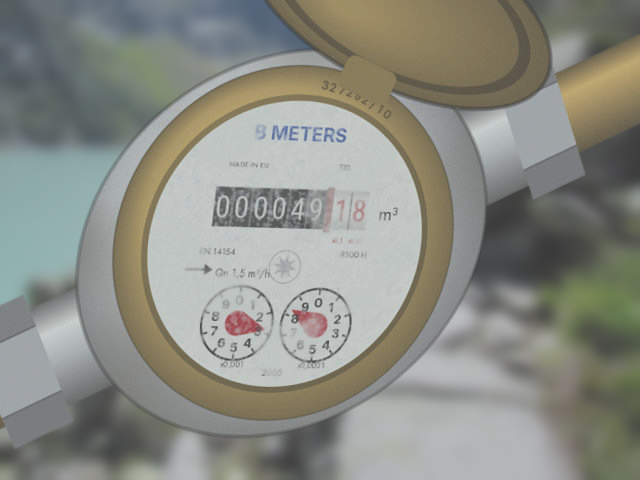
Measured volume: **49.1828** m³
